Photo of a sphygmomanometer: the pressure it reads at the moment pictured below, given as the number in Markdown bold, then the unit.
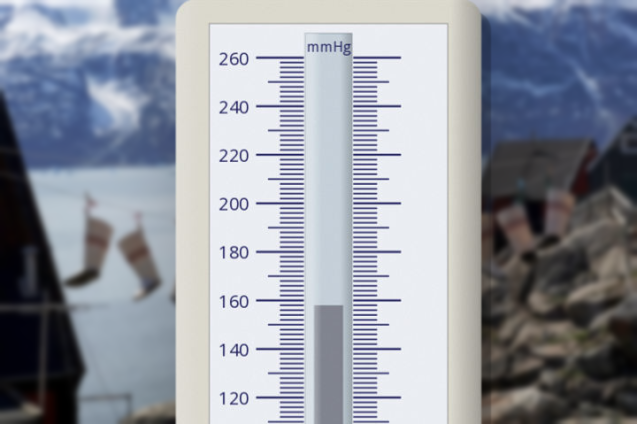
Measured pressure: **158** mmHg
